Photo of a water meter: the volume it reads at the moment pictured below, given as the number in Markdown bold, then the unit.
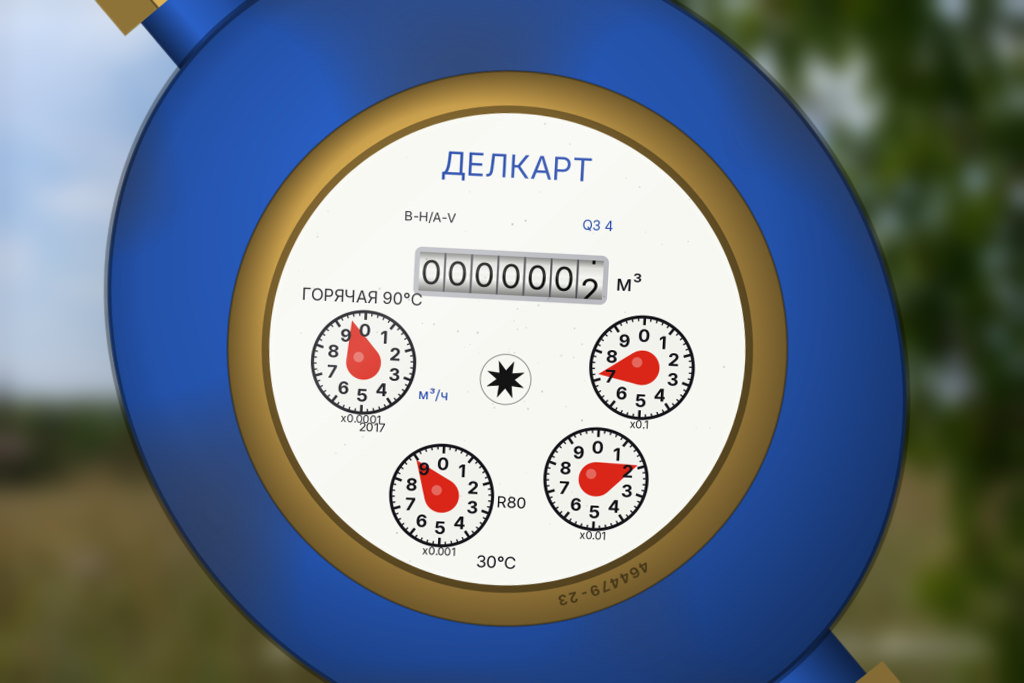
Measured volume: **1.7189** m³
